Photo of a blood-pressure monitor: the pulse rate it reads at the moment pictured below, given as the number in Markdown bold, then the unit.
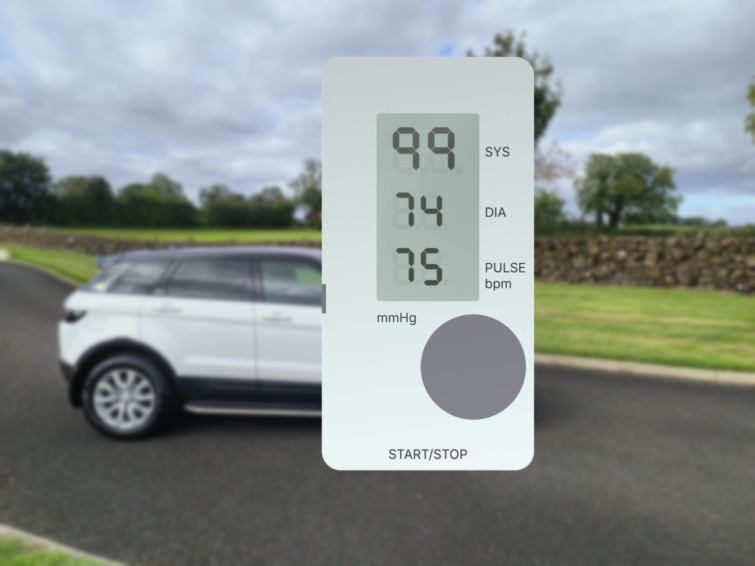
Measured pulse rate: **75** bpm
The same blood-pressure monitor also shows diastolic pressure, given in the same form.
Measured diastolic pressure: **74** mmHg
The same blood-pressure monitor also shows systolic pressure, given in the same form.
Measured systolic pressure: **99** mmHg
